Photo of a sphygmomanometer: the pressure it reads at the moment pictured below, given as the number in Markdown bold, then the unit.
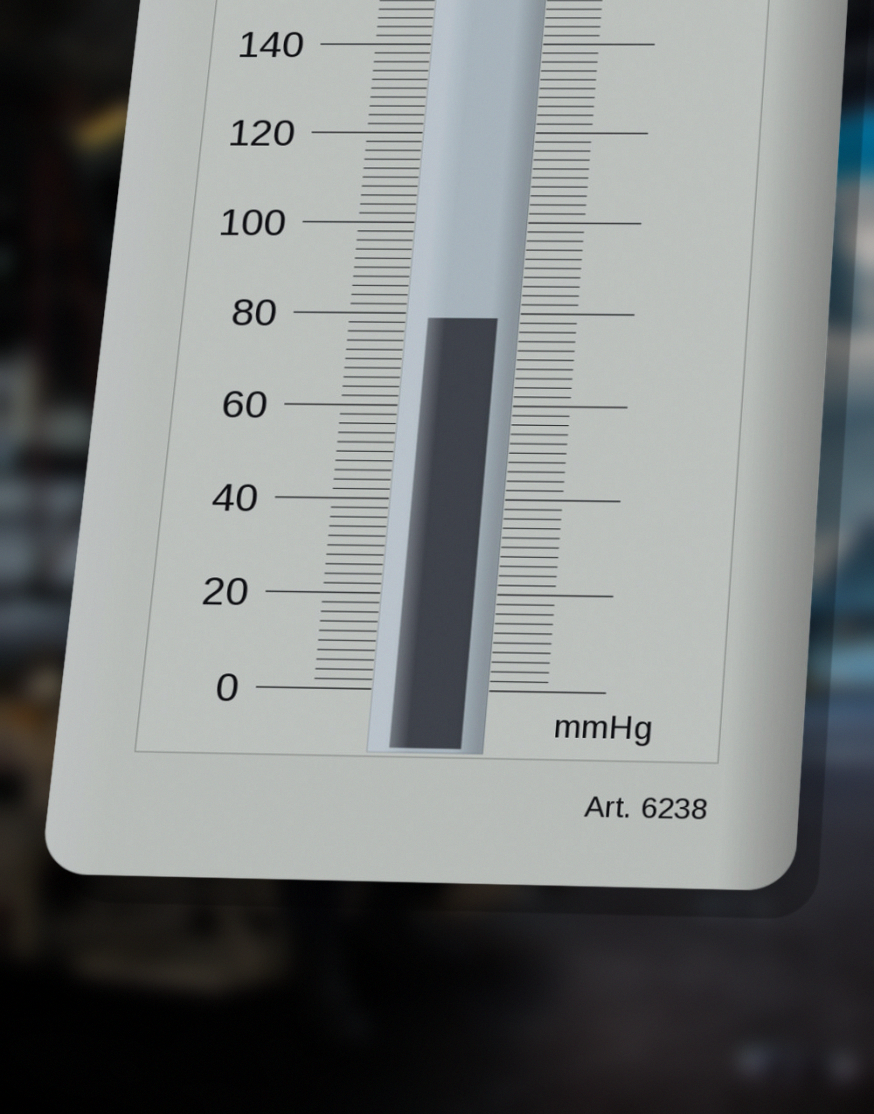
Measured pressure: **79** mmHg
